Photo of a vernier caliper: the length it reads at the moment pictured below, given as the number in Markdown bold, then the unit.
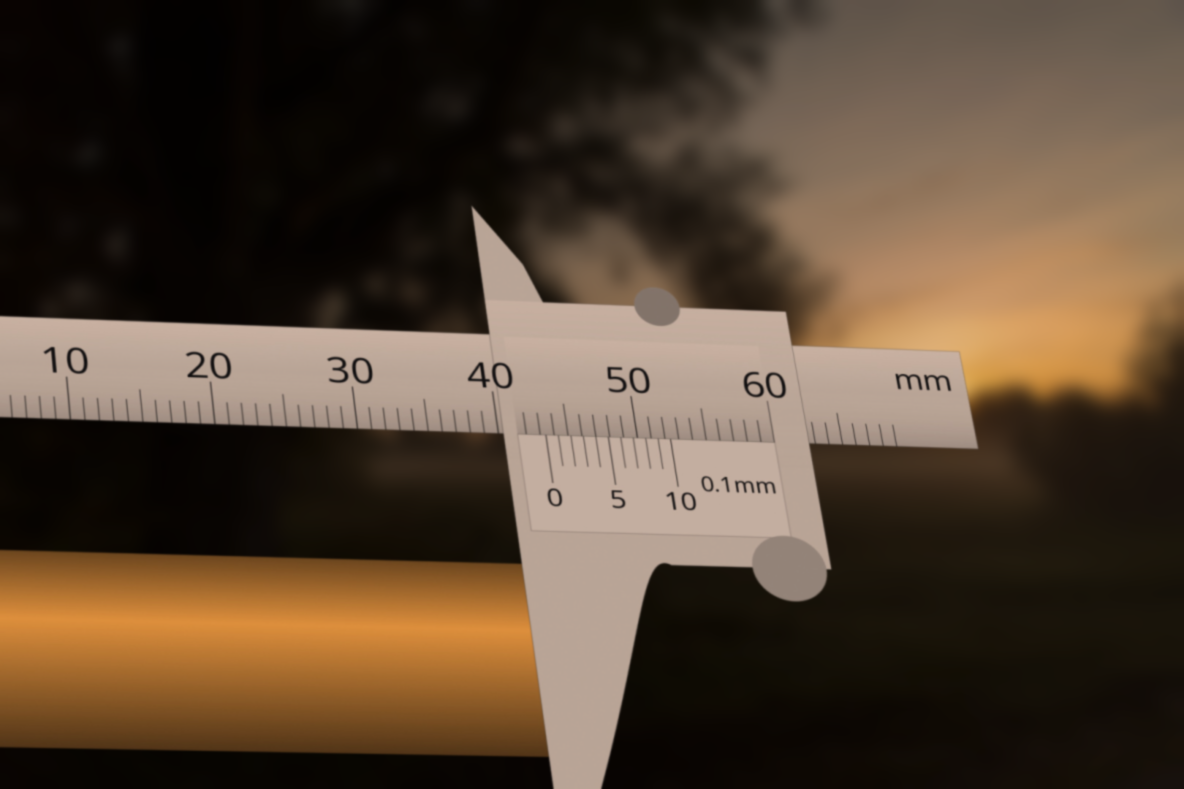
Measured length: **43.4** mm
